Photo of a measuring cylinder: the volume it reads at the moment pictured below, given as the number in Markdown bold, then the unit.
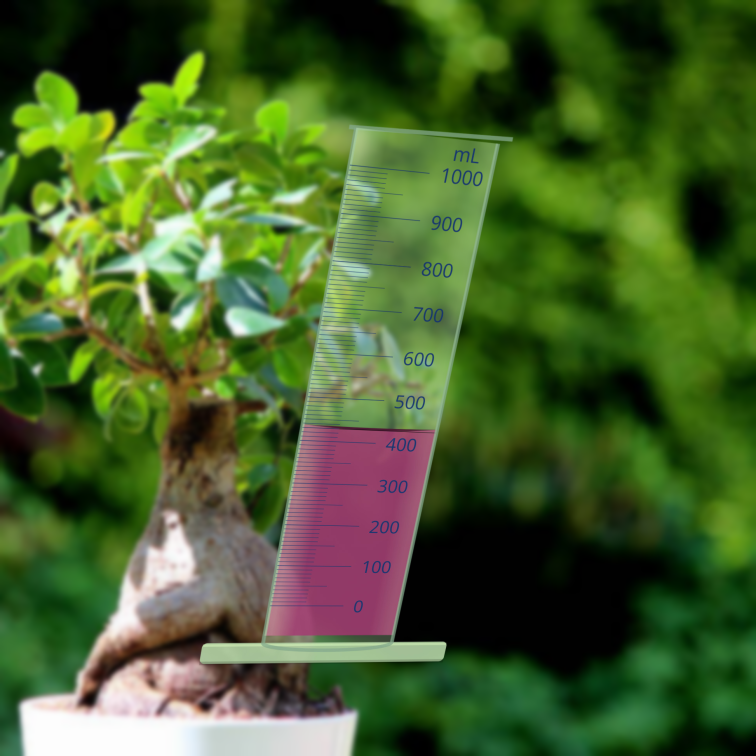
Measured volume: **430** mL
